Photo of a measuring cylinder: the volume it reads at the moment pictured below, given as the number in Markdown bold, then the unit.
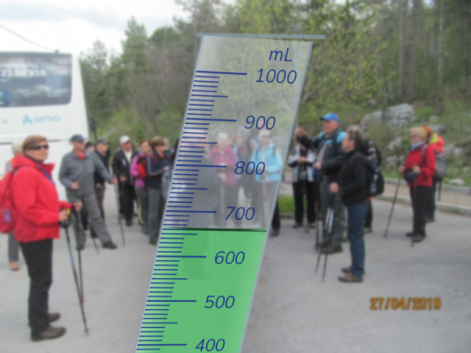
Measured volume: **660** mL
